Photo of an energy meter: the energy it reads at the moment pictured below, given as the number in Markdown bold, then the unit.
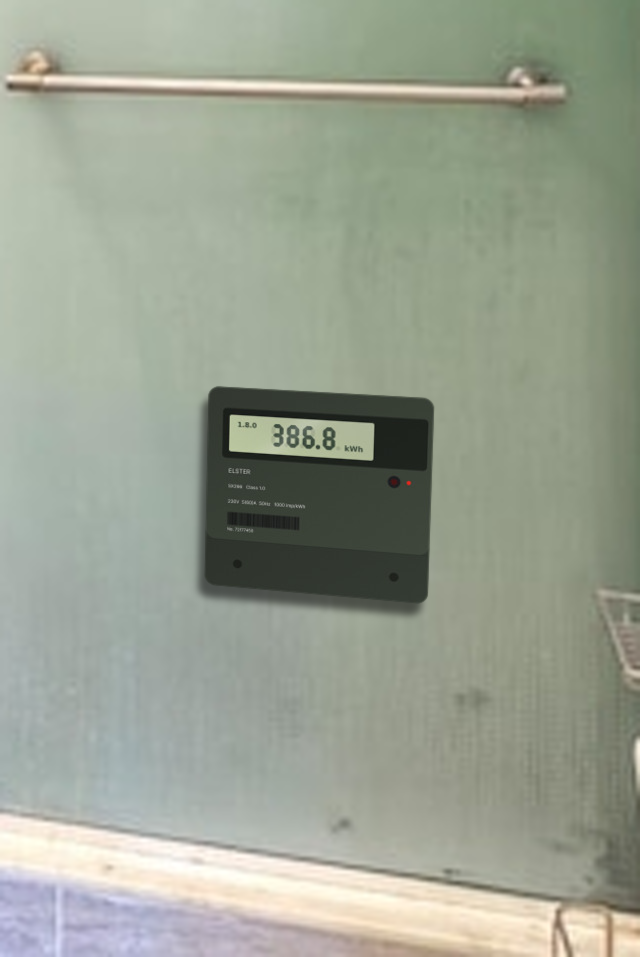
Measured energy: **386.8** kWh
